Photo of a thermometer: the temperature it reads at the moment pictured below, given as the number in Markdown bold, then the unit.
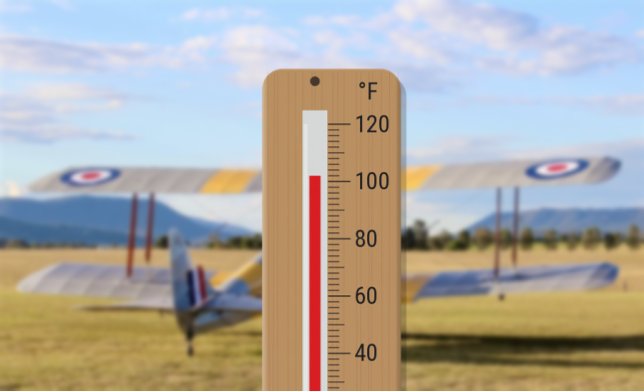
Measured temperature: **102** °F
